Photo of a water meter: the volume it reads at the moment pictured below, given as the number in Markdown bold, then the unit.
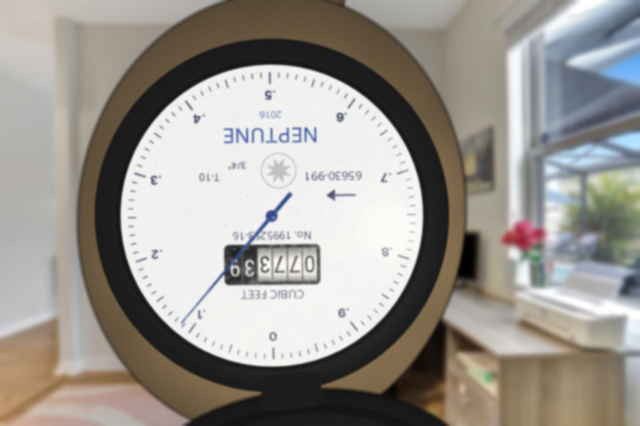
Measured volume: **77339.11** ft³
